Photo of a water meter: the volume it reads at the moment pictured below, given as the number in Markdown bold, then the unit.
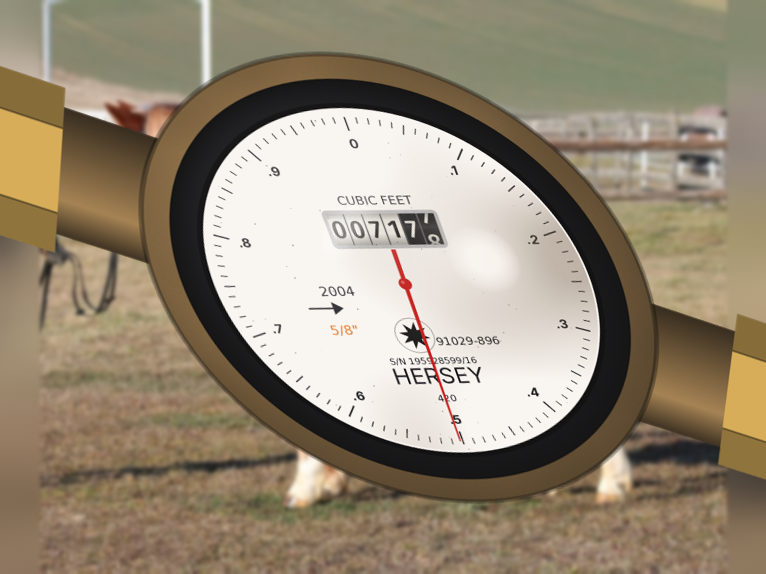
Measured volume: **7177.50** ft³
